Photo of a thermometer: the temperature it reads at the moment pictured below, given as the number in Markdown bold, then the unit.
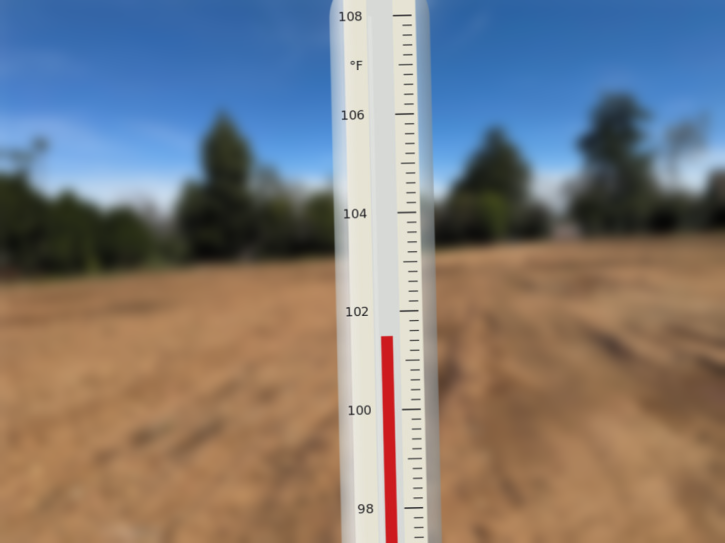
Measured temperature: **101.5** °F
